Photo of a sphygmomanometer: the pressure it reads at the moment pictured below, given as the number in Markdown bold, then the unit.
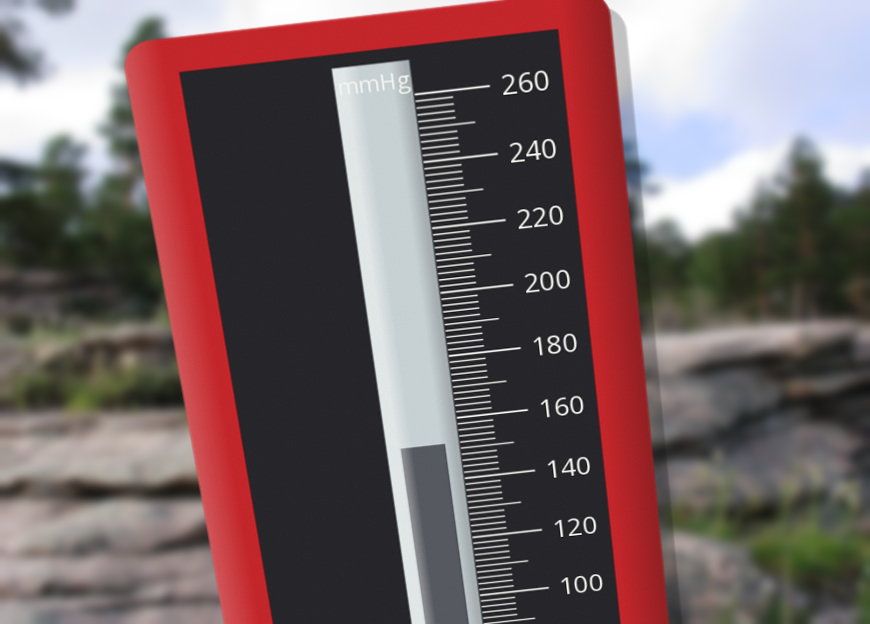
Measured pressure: **152** mmHg
